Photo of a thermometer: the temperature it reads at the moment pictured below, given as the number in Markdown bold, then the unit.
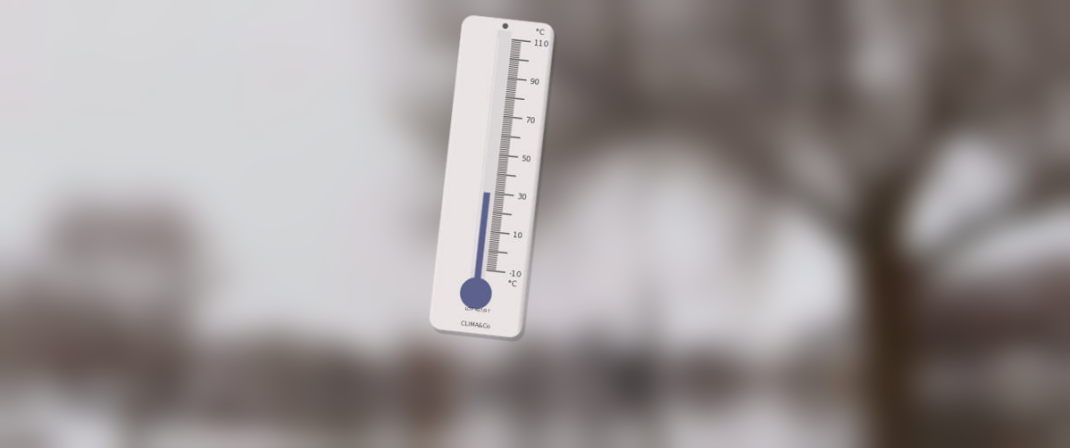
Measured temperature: **30** °C
